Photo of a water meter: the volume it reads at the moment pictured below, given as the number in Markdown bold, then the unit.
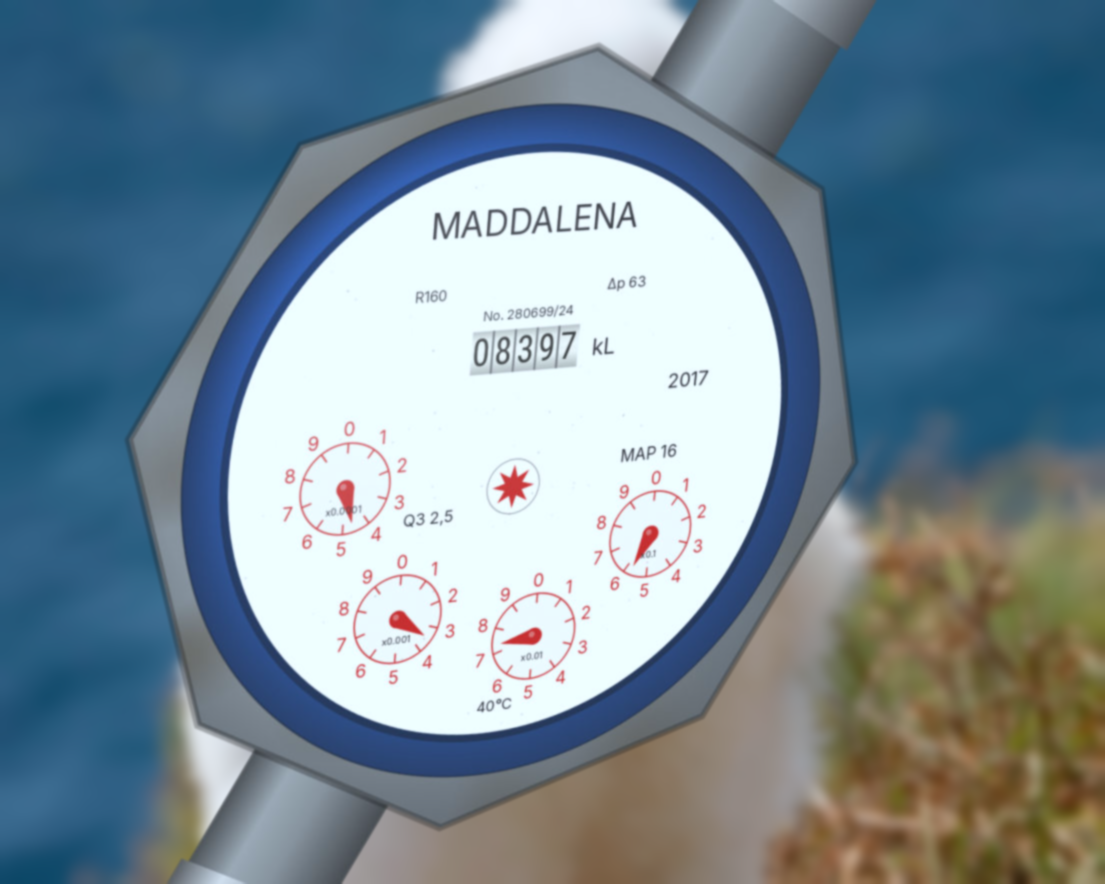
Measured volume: **8397.5734** kL
